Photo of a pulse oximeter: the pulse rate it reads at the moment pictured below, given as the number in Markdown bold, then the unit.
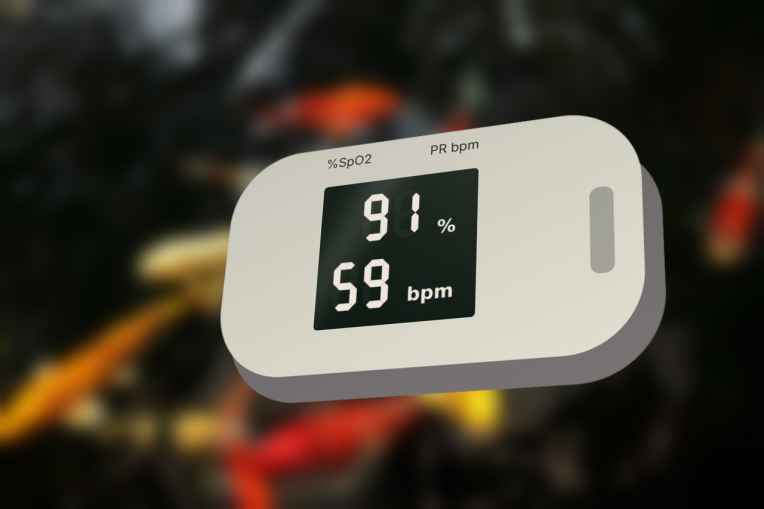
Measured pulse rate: **59** bpm
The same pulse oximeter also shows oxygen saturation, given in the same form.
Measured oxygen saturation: **91** %
